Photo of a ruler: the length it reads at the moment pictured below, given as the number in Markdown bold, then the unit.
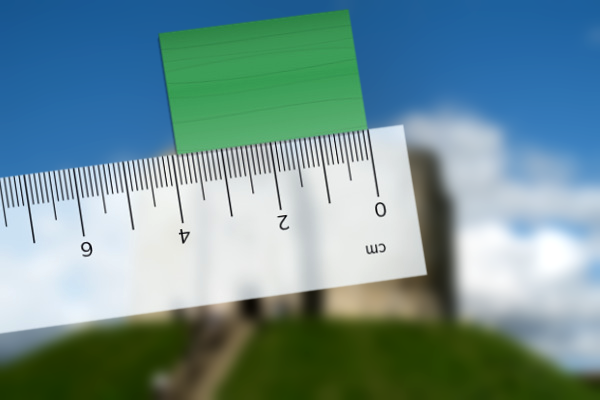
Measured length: **3.9** cm
